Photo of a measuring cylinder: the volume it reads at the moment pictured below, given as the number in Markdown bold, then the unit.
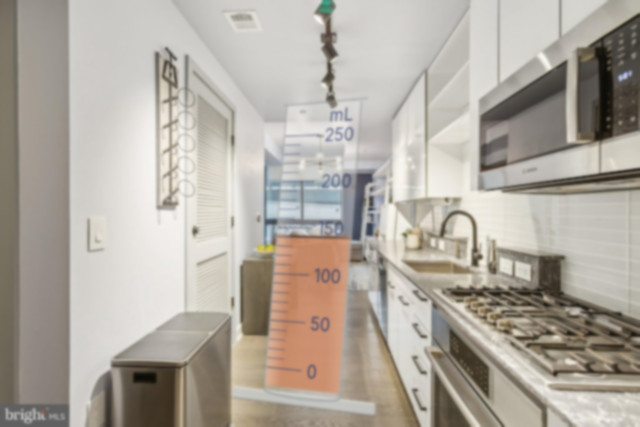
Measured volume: **140** mL
